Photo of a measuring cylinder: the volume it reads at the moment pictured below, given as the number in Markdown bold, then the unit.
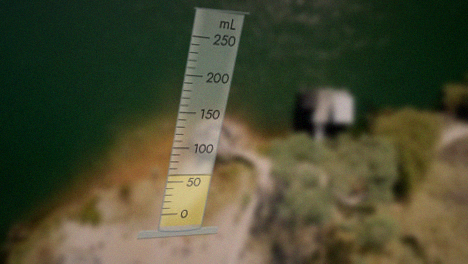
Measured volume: **60** mL
